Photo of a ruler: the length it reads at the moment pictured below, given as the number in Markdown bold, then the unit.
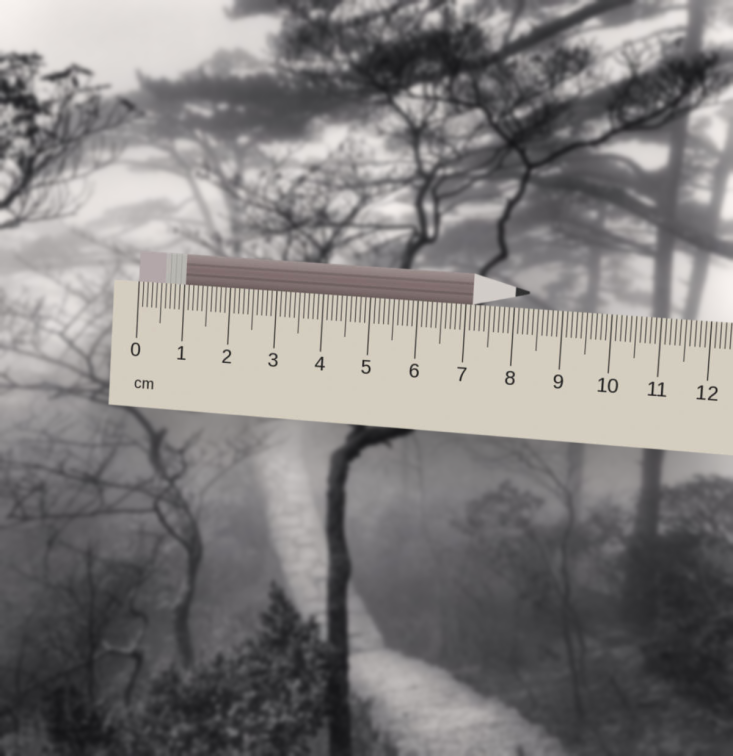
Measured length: **8.3** cm
